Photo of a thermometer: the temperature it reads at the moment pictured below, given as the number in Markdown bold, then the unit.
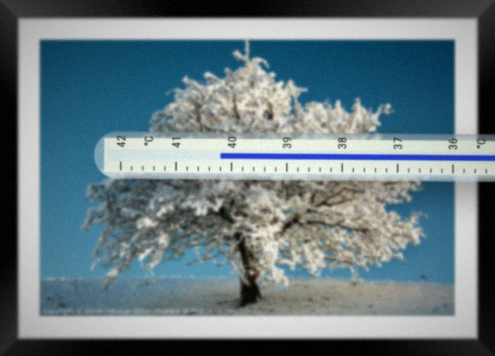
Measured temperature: **40.2** °C
